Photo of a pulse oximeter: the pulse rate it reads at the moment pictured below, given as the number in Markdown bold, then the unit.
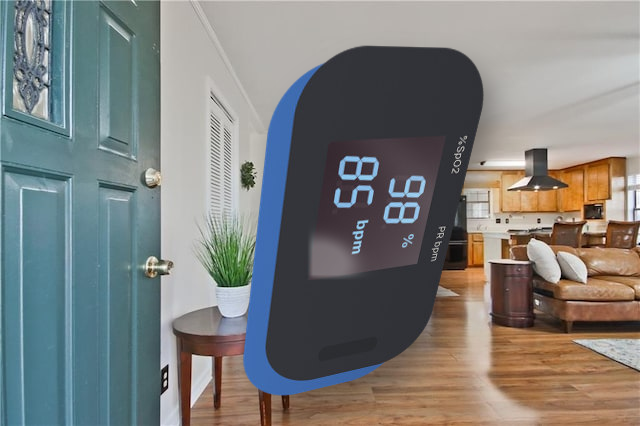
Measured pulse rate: **85** bpm
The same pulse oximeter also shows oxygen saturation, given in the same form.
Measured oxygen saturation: **98** %
